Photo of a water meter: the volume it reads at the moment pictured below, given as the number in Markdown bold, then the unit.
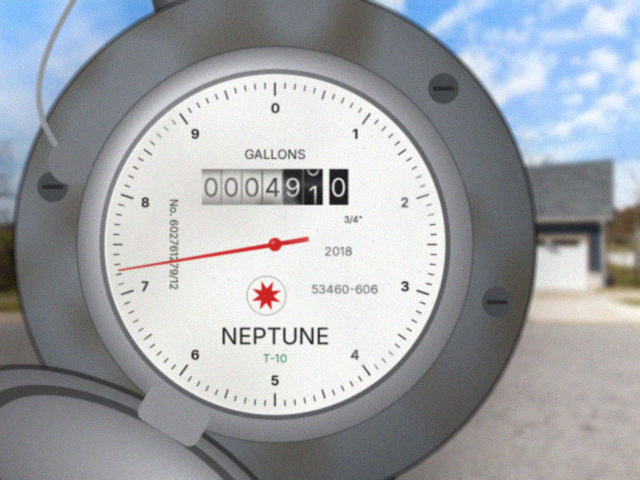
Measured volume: **4907.2** gal
